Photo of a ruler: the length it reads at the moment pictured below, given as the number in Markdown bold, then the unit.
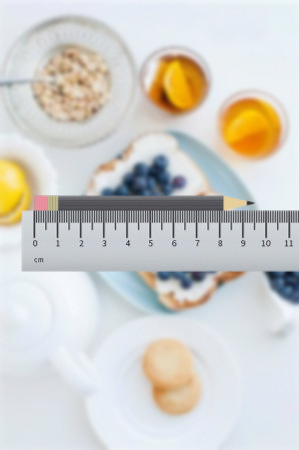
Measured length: **9.5** cm
